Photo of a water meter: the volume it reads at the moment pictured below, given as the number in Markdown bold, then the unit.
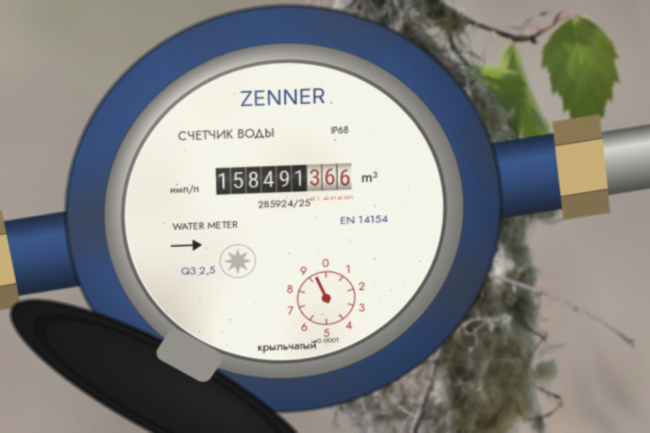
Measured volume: **158491.3659** m³
